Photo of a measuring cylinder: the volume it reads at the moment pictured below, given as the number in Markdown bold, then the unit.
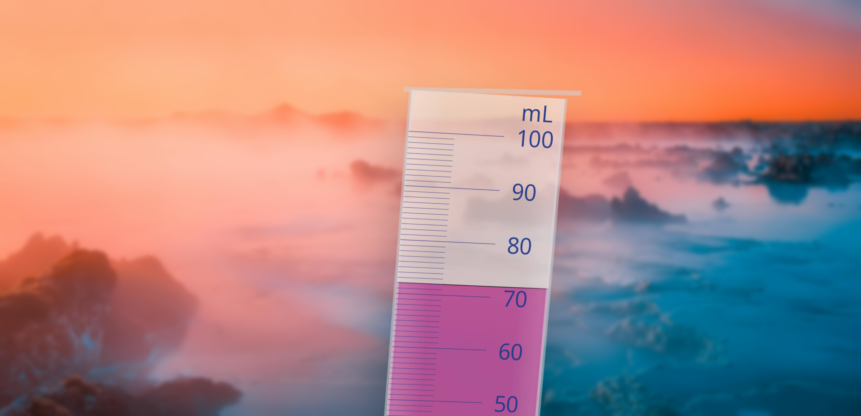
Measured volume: **72** mL
